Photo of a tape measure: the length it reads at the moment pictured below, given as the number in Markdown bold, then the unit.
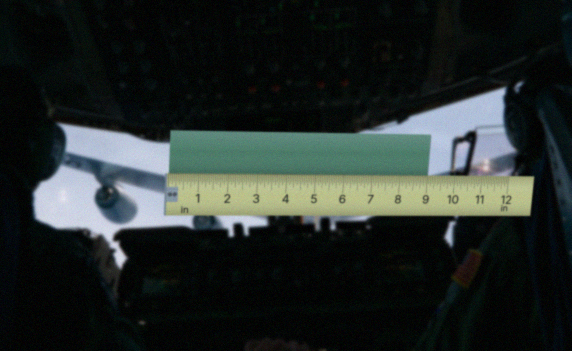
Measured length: **9** in
